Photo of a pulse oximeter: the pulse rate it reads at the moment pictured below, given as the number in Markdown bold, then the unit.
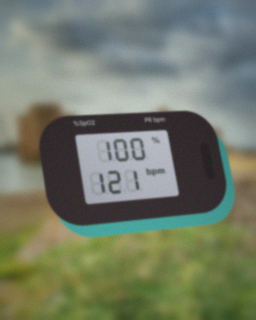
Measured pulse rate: **121** bpm
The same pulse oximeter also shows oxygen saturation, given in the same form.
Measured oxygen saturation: **100** %
